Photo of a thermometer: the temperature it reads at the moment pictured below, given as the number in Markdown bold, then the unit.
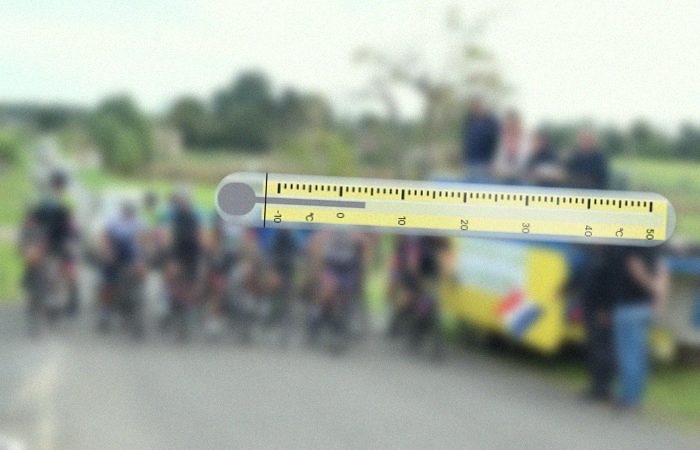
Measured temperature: **4** °C
